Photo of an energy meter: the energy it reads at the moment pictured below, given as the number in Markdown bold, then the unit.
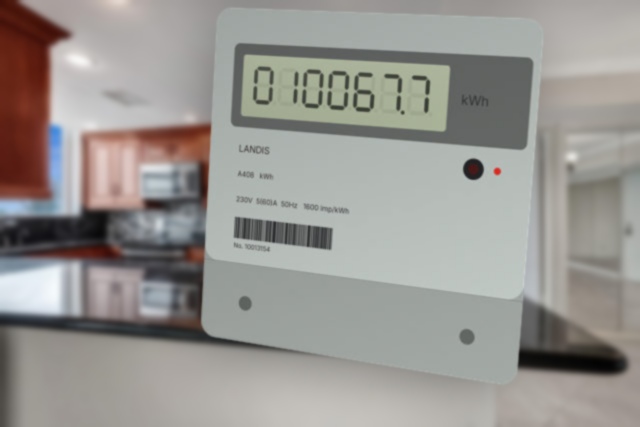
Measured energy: **10067.7** kWh
